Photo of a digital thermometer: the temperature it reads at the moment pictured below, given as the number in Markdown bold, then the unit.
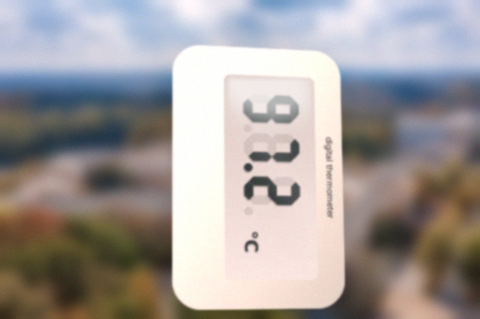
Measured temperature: **97.2** °C
